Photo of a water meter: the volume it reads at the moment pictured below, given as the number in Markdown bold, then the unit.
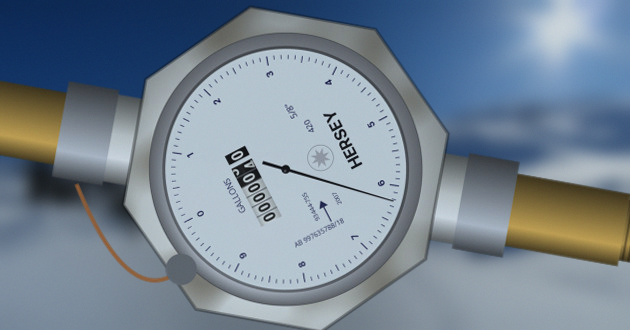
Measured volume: **36.2** gal
